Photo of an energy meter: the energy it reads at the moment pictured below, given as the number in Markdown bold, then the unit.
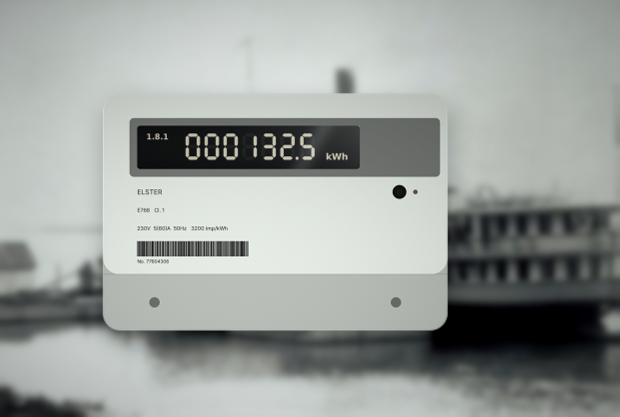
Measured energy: **132.5** kWh
